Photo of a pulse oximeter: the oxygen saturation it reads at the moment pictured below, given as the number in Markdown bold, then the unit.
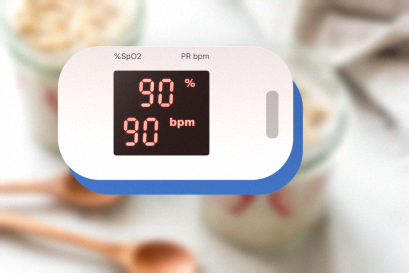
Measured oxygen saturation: **90** %
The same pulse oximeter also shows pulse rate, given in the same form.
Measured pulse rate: **90** bpm
